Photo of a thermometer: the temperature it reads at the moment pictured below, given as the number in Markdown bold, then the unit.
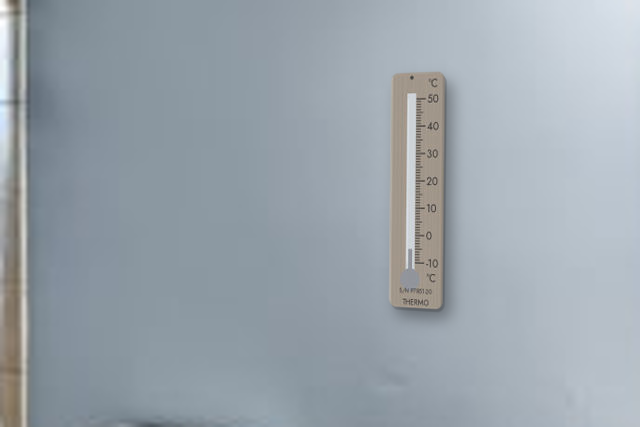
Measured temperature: **-5** °C
